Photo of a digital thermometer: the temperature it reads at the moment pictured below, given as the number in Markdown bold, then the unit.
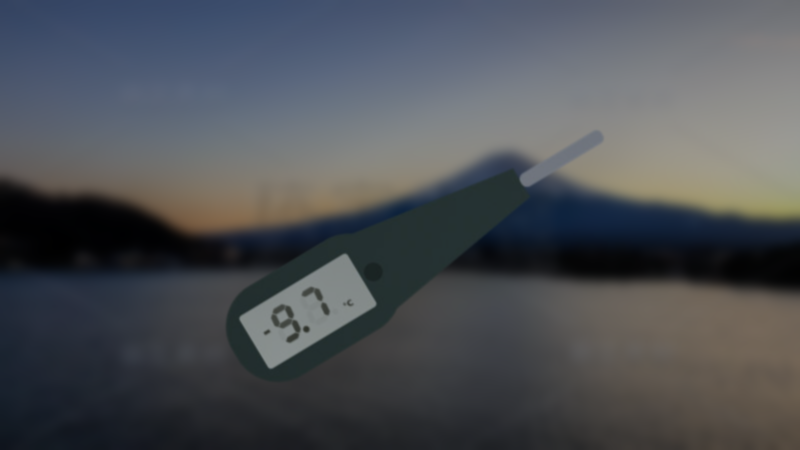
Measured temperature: **-9.7** °C
